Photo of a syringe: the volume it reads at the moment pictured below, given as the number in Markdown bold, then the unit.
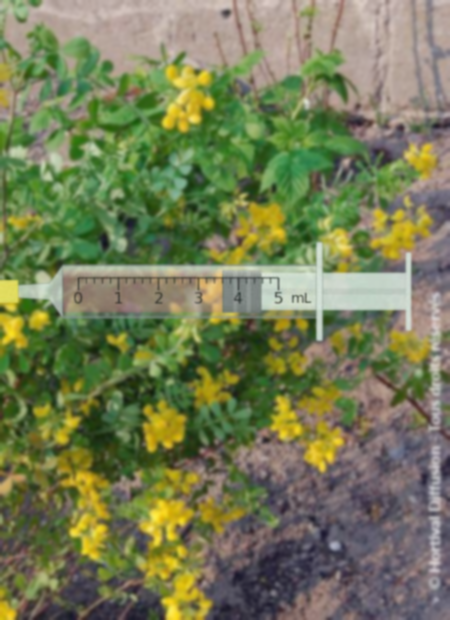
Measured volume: **3.6** mL
